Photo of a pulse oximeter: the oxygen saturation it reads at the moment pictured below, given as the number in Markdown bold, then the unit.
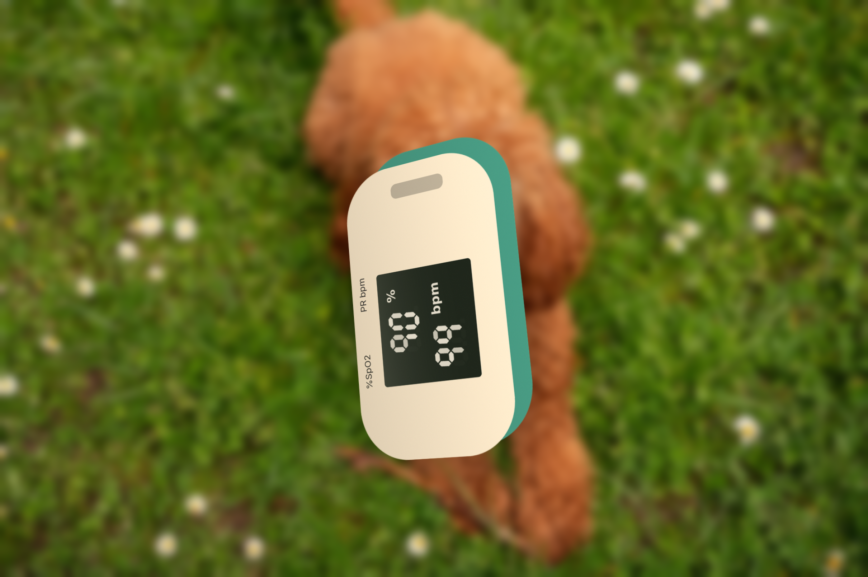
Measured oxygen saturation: **90** %
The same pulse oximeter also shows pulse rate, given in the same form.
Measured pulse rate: **99** bpm
